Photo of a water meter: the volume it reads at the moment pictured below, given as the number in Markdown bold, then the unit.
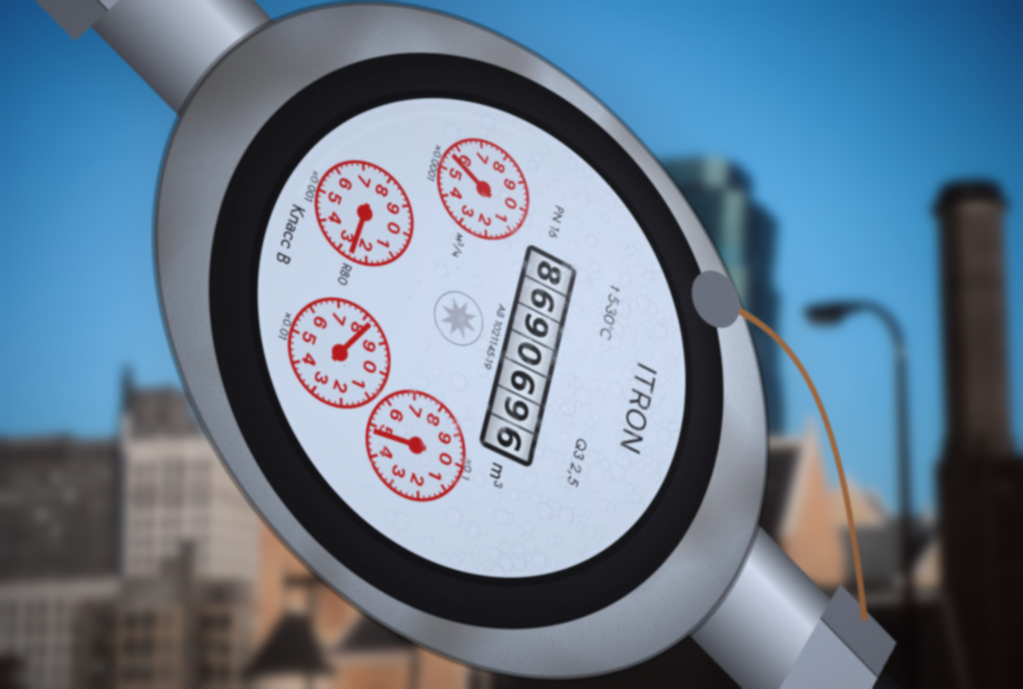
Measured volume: **8690696.4825** m³
